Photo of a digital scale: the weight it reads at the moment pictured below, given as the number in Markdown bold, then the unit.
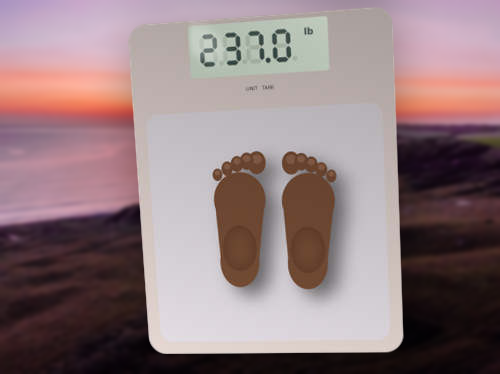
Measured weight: **237.0** lb
